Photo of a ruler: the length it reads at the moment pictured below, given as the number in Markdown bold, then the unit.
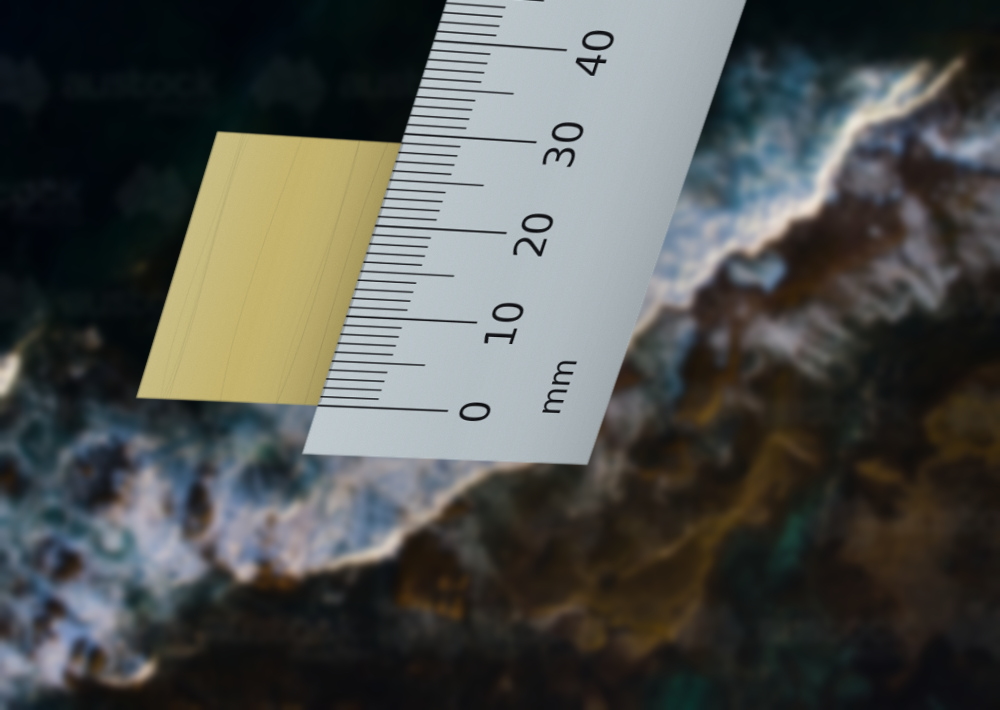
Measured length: **29** mm
